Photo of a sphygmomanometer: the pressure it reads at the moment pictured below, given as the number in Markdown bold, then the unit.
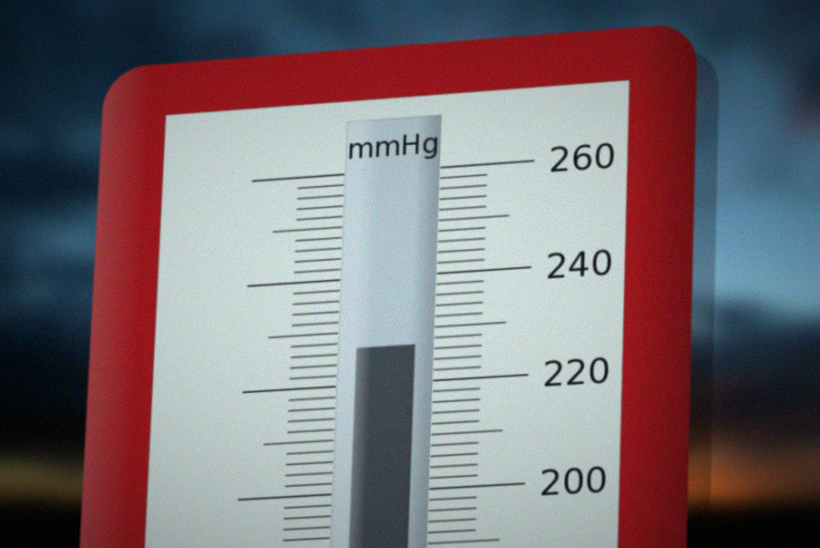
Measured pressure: **227** mmHg
